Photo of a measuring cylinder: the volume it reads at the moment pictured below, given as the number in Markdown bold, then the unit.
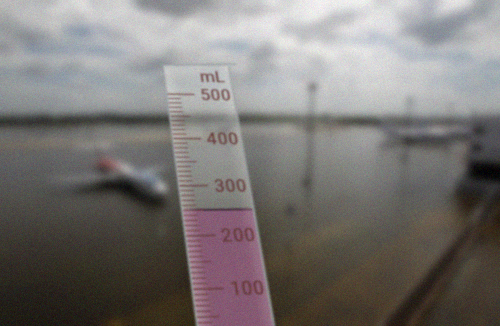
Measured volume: **250** mL
